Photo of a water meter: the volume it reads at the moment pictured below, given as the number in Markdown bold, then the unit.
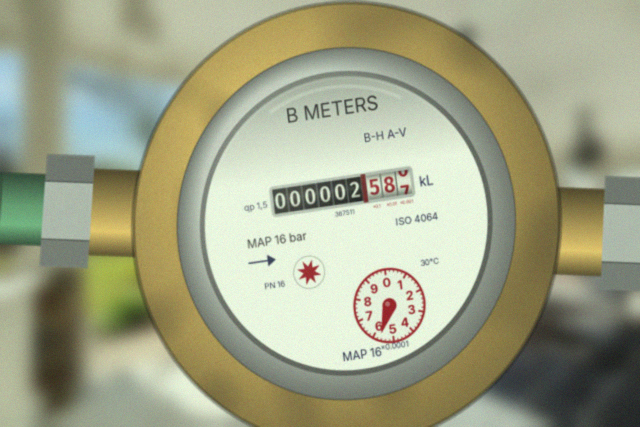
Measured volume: **2.5865** kL
